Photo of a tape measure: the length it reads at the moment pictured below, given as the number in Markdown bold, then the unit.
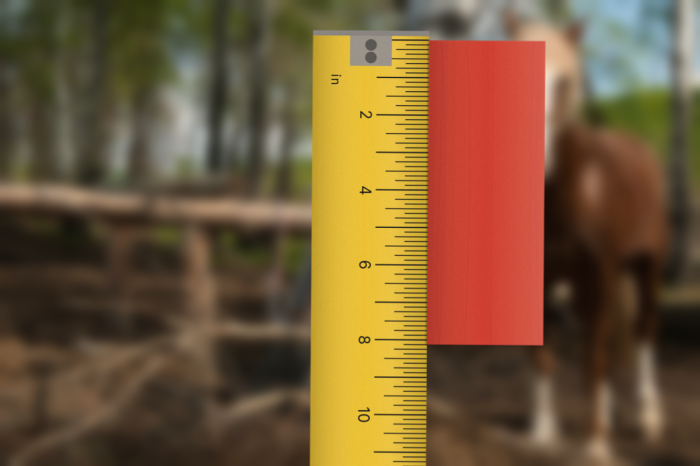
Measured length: **8.125** in
